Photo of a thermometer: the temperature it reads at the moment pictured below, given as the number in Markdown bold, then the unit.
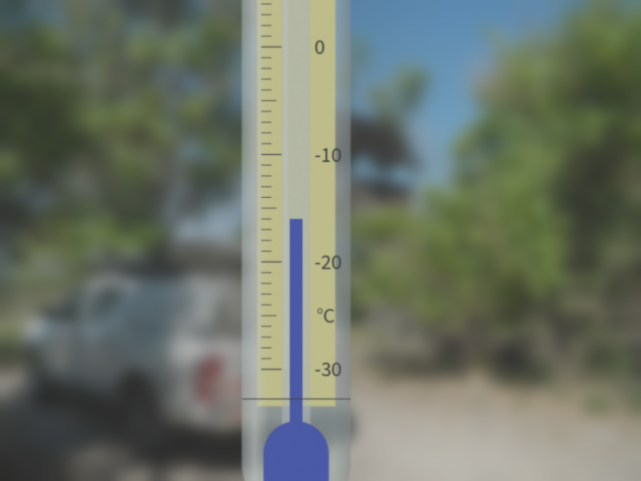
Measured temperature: **-16** °C
